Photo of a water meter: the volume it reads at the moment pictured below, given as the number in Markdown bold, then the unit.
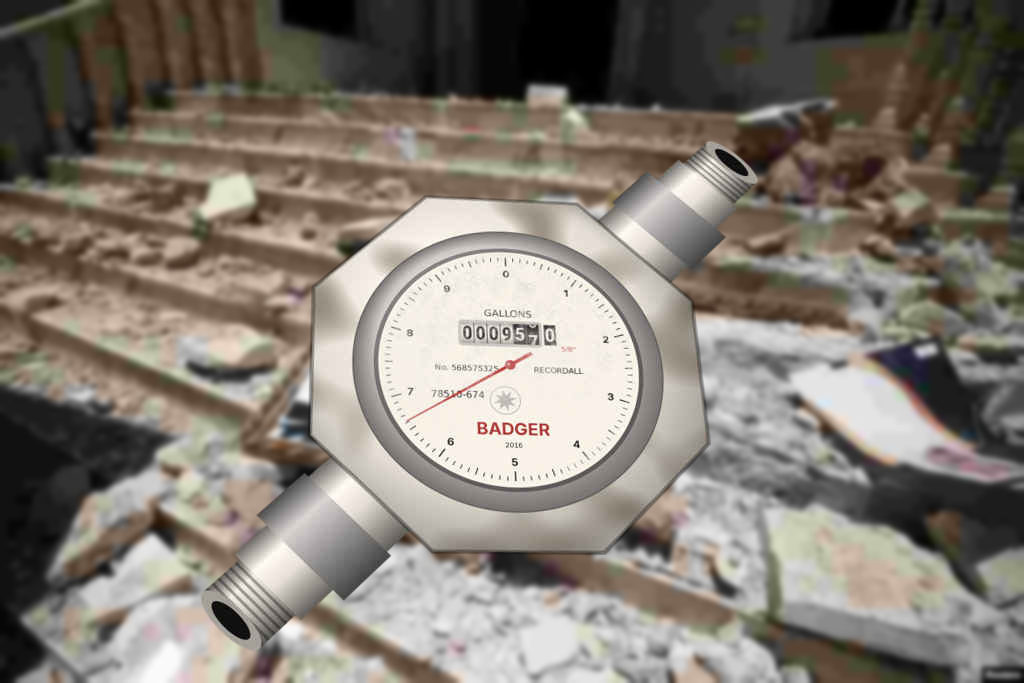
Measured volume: **9566.6** gal
